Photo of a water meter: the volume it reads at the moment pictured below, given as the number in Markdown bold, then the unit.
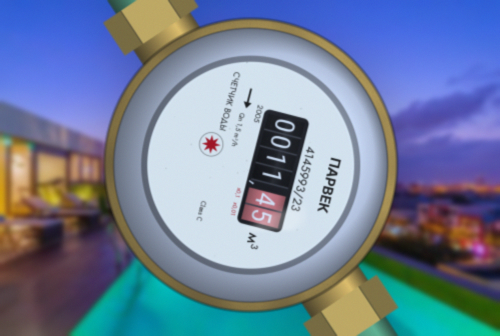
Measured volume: **11.45** m³
